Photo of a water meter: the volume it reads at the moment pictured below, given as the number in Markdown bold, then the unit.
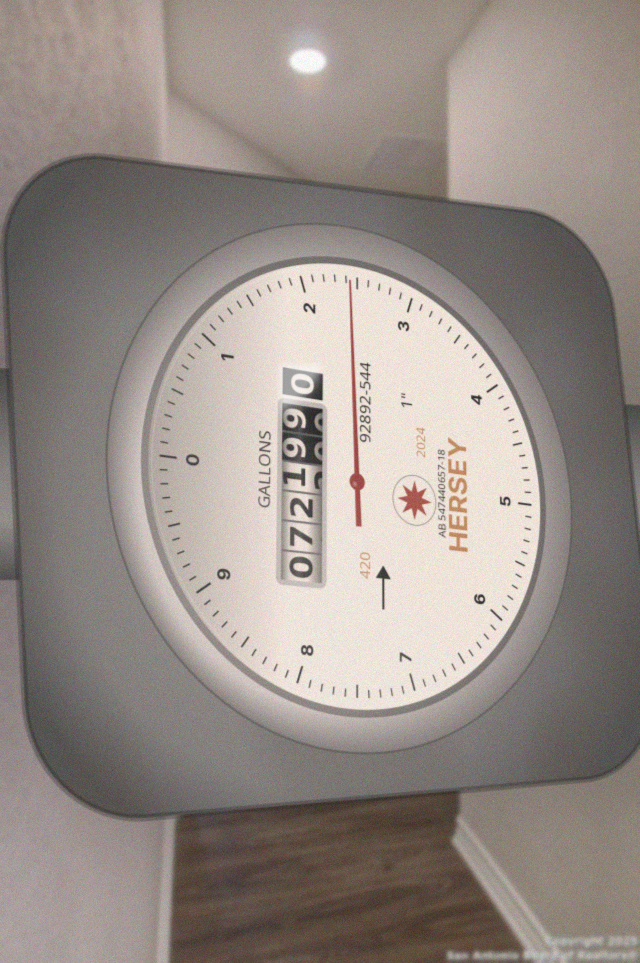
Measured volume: **721992.4** gal
